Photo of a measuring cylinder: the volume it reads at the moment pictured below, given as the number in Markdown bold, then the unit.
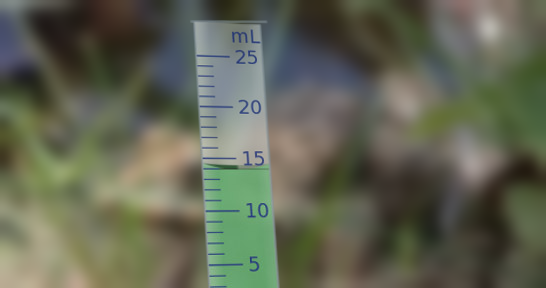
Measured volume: **14** mL
